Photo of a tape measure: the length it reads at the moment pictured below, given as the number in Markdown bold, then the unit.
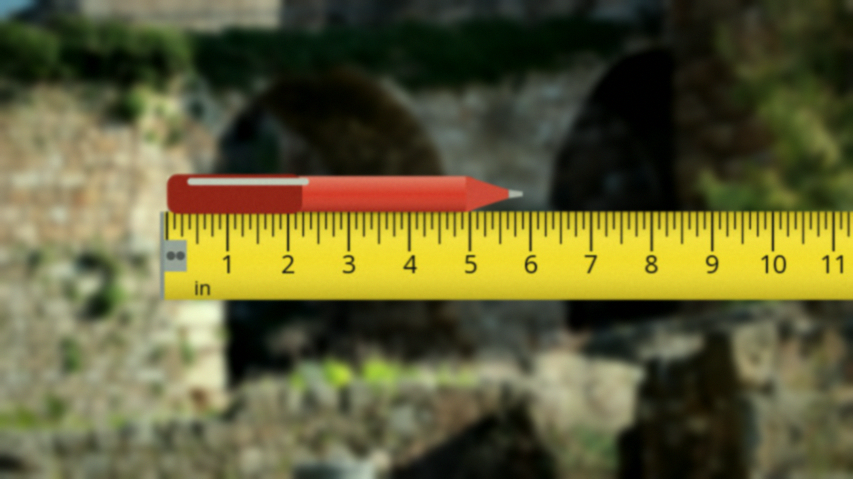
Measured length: **5.875** in
